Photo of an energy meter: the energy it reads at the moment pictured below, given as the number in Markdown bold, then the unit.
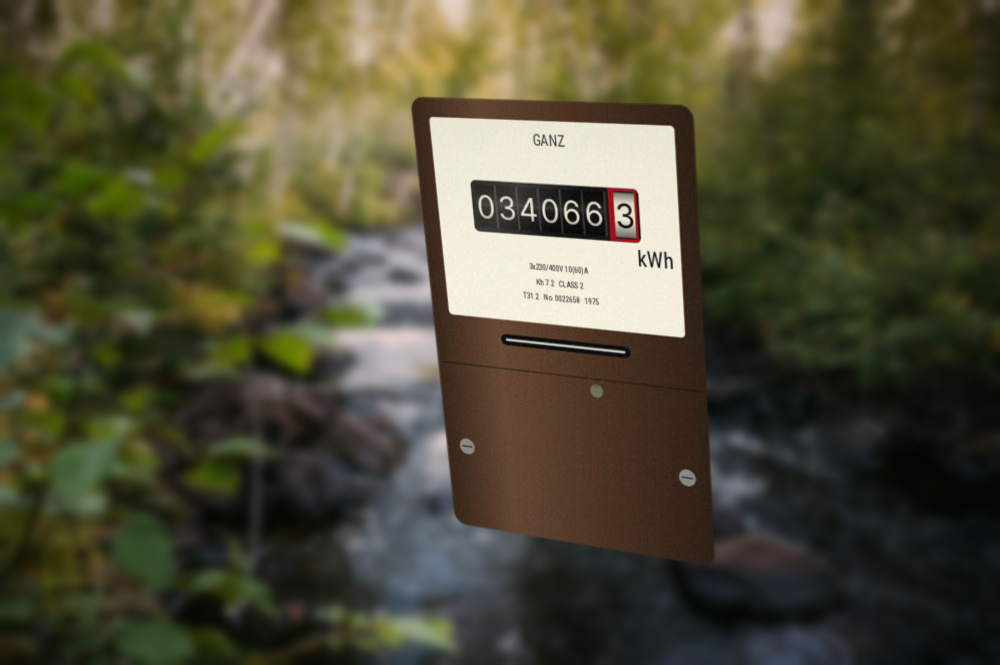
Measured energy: **34066.3** kWh
